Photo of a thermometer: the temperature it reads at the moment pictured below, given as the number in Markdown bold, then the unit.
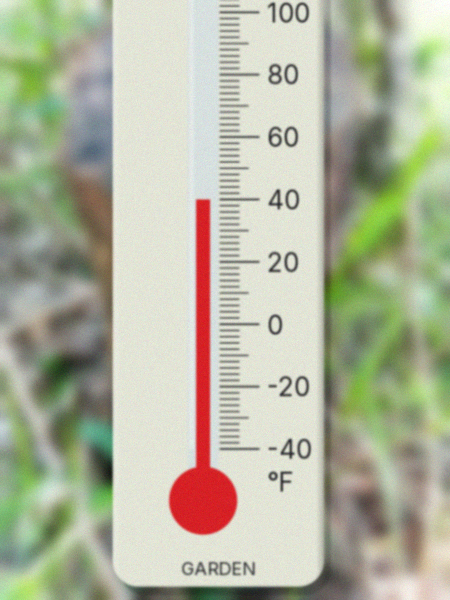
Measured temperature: **40** °F
